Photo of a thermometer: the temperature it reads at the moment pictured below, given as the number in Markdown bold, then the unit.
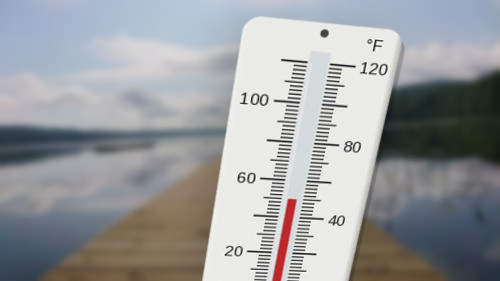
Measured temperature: **50** °F
